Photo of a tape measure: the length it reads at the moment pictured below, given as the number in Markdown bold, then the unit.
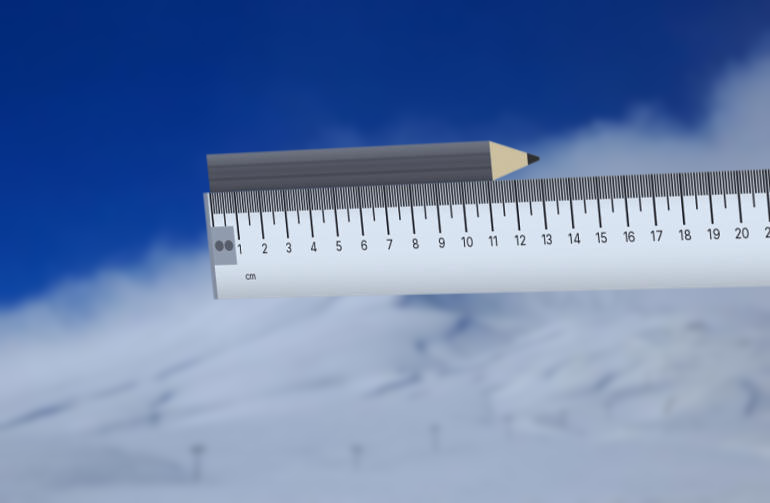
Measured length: **13** cm
